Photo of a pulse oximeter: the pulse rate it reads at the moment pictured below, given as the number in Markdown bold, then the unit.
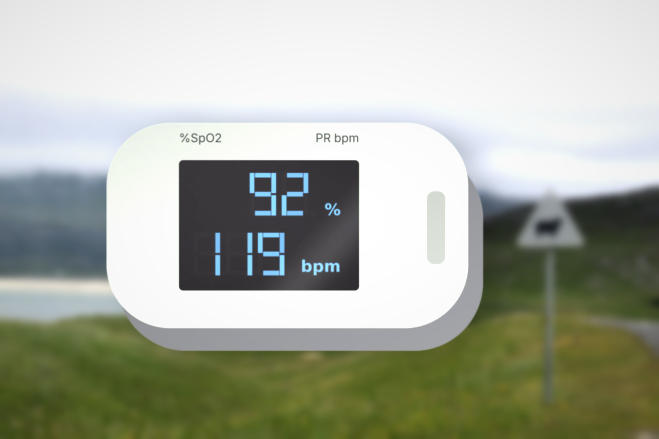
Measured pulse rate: **119** bpm
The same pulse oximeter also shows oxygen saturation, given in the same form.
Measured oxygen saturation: **92** %
